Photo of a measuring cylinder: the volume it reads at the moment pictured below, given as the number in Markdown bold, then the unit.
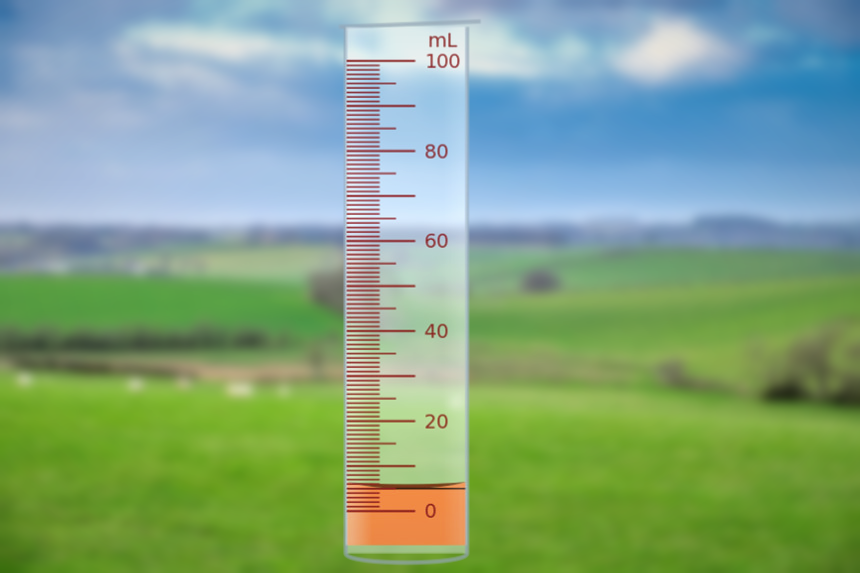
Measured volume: **5** mL
